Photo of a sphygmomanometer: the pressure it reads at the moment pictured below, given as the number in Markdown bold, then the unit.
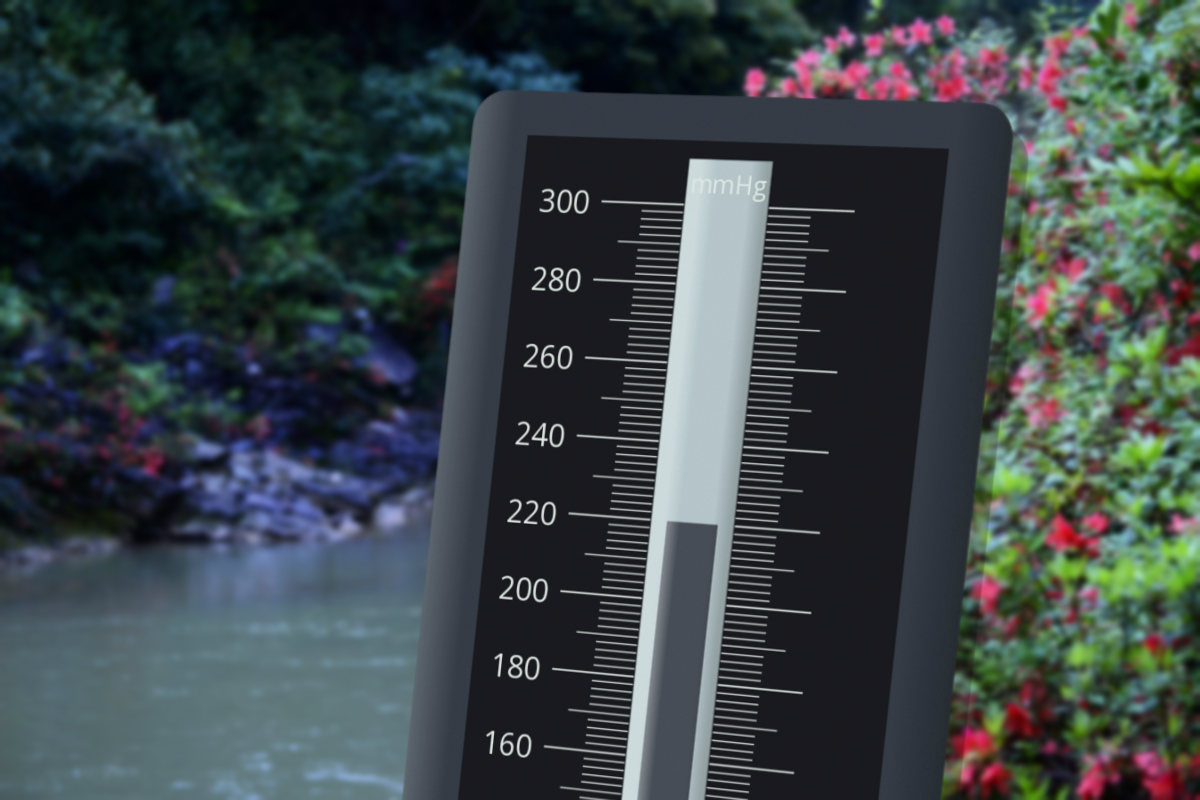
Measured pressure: **220** mmHg
